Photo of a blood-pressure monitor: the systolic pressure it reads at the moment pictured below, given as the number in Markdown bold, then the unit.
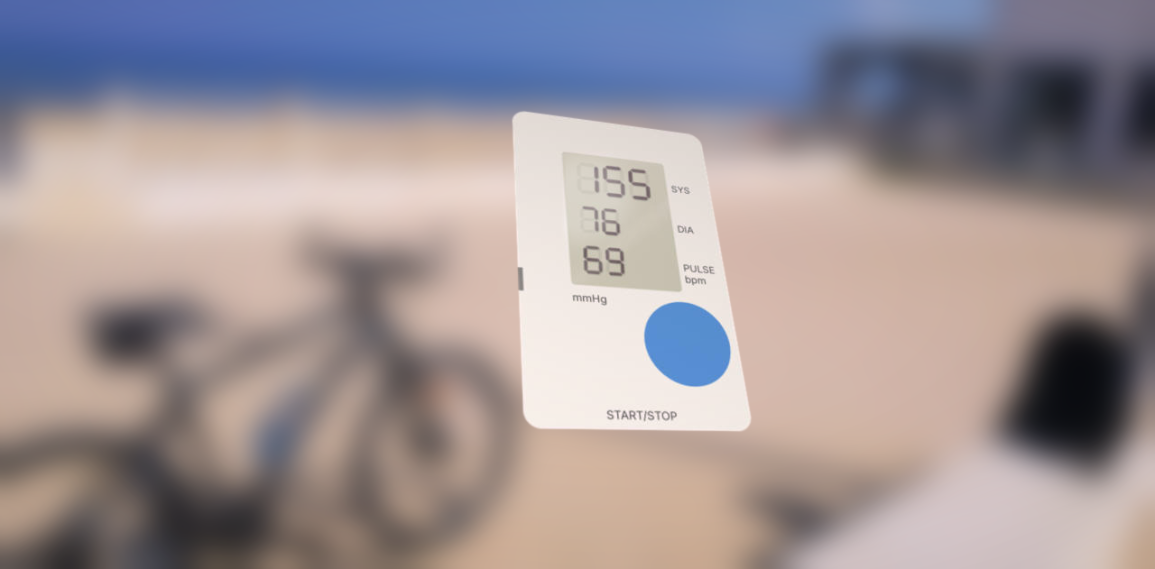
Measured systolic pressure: **155** mmHg
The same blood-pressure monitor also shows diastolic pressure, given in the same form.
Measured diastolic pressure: **76** mmHg
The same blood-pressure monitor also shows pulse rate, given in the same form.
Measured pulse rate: **69** bpm
